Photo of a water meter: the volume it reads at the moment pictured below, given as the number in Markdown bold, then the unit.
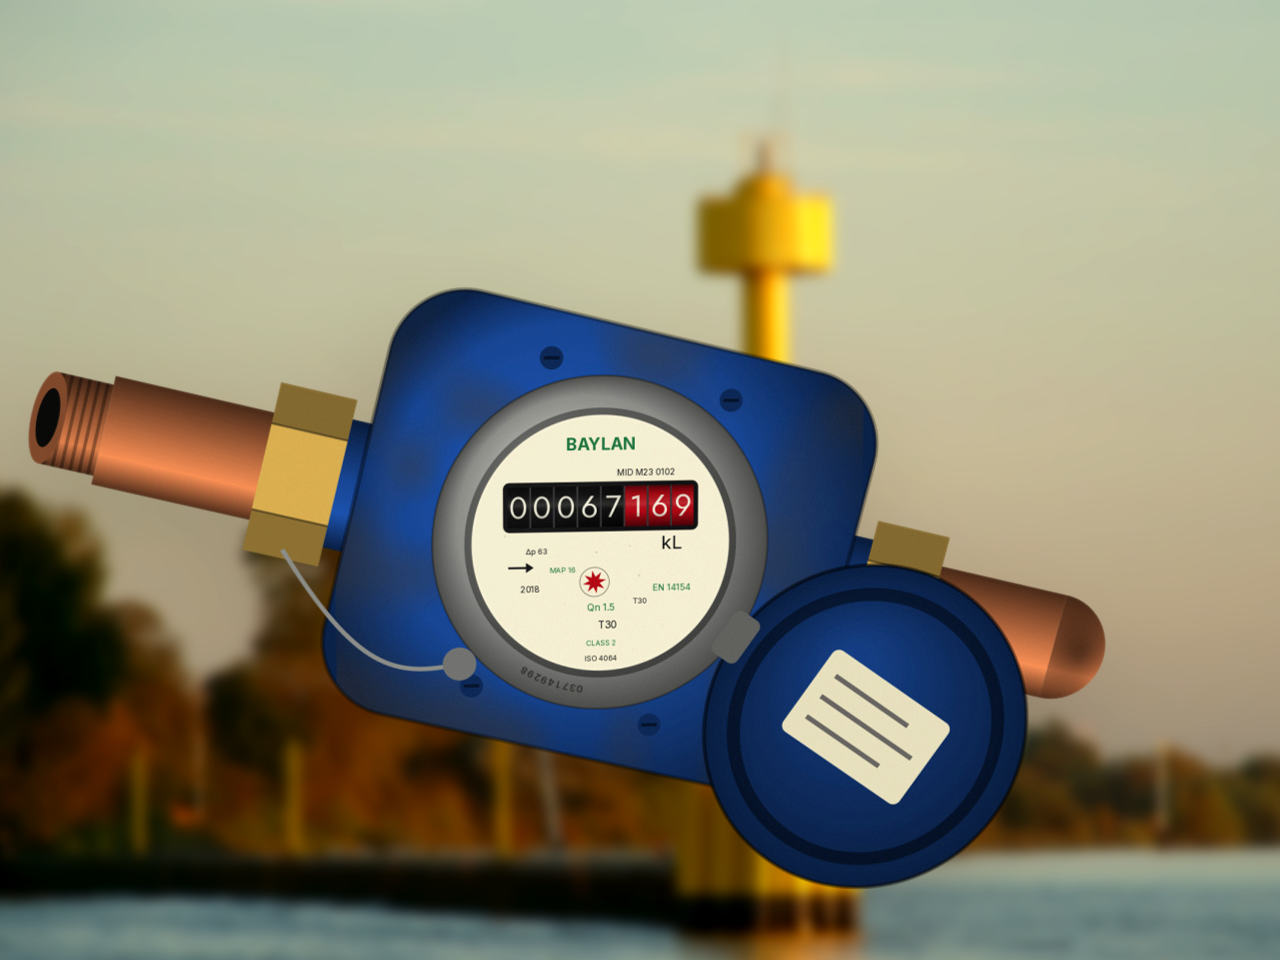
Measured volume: **67.169** kL
